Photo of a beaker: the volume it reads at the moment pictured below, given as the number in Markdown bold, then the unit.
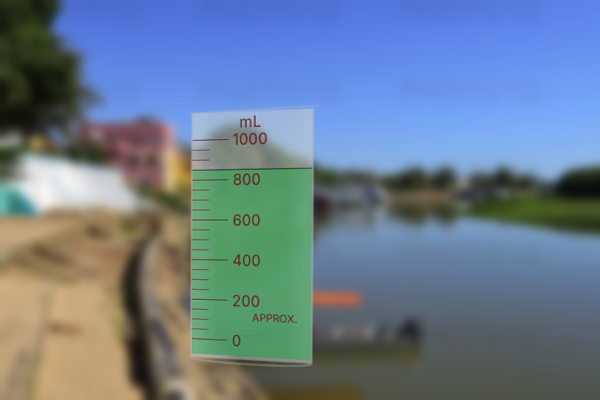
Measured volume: **850** mL
